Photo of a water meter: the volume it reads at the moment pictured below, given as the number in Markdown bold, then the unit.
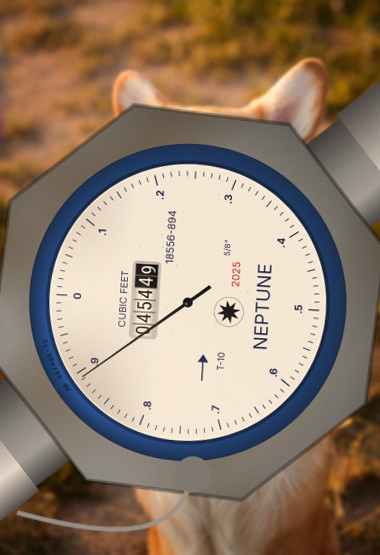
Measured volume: **45448.89** ft³
